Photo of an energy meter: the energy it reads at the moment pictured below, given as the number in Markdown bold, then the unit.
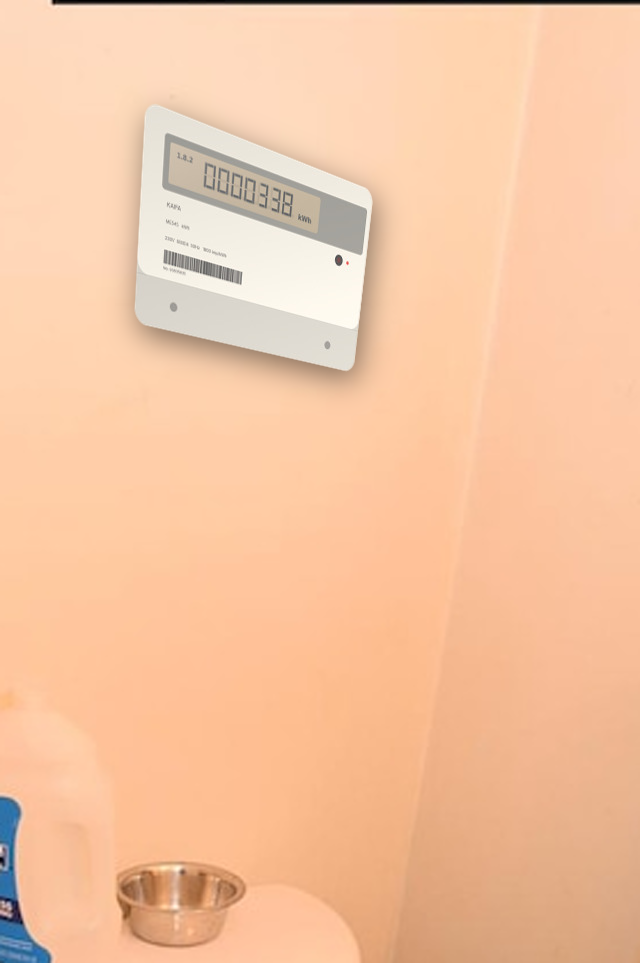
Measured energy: **338** kWh
